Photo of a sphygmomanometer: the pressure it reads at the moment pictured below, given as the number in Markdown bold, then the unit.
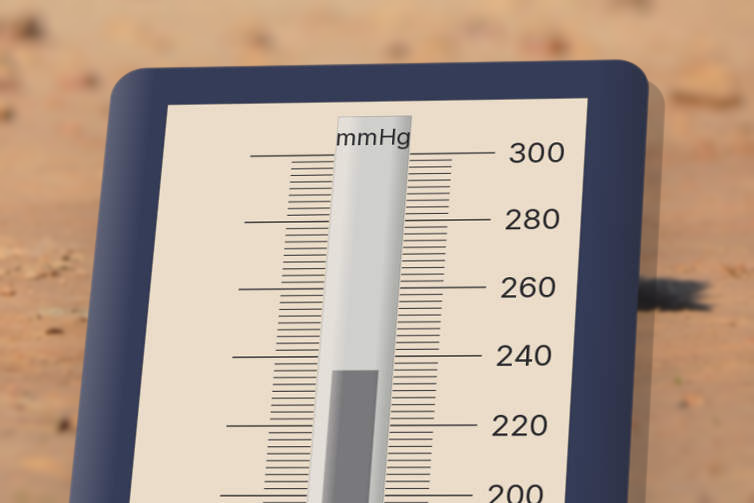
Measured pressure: **236** mmHg
